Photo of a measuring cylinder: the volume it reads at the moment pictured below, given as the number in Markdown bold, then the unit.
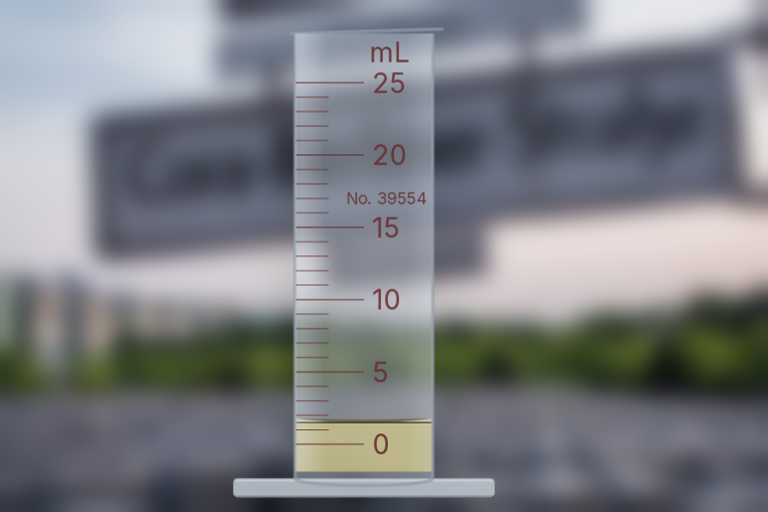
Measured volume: **1.5** mL
